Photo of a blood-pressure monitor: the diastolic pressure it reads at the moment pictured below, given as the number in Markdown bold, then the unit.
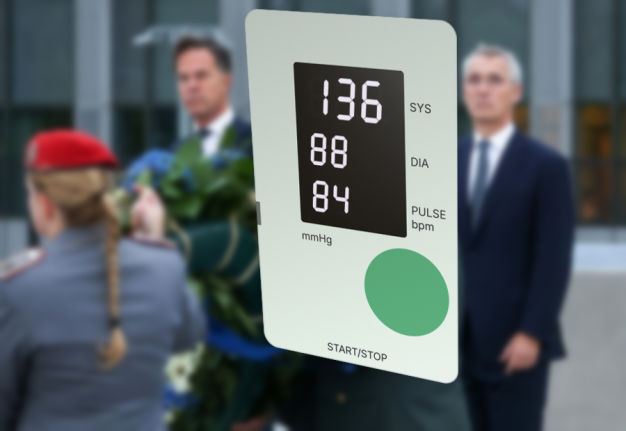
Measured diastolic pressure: **88** mmHg
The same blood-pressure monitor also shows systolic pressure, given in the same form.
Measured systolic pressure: **136** mmHg
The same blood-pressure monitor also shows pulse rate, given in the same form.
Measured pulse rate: **84** bpm
